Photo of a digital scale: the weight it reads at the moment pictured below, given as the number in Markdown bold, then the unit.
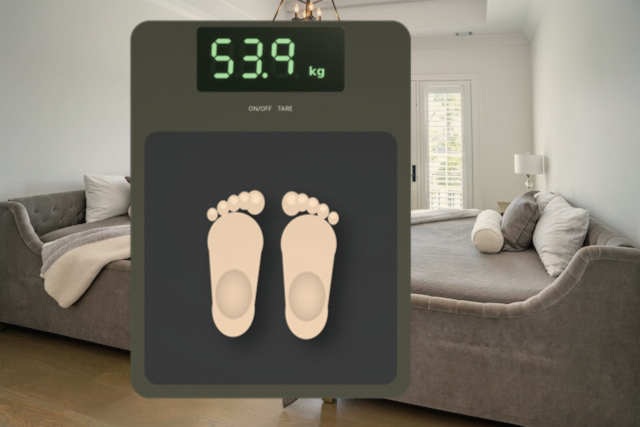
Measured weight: **53.9** kg
